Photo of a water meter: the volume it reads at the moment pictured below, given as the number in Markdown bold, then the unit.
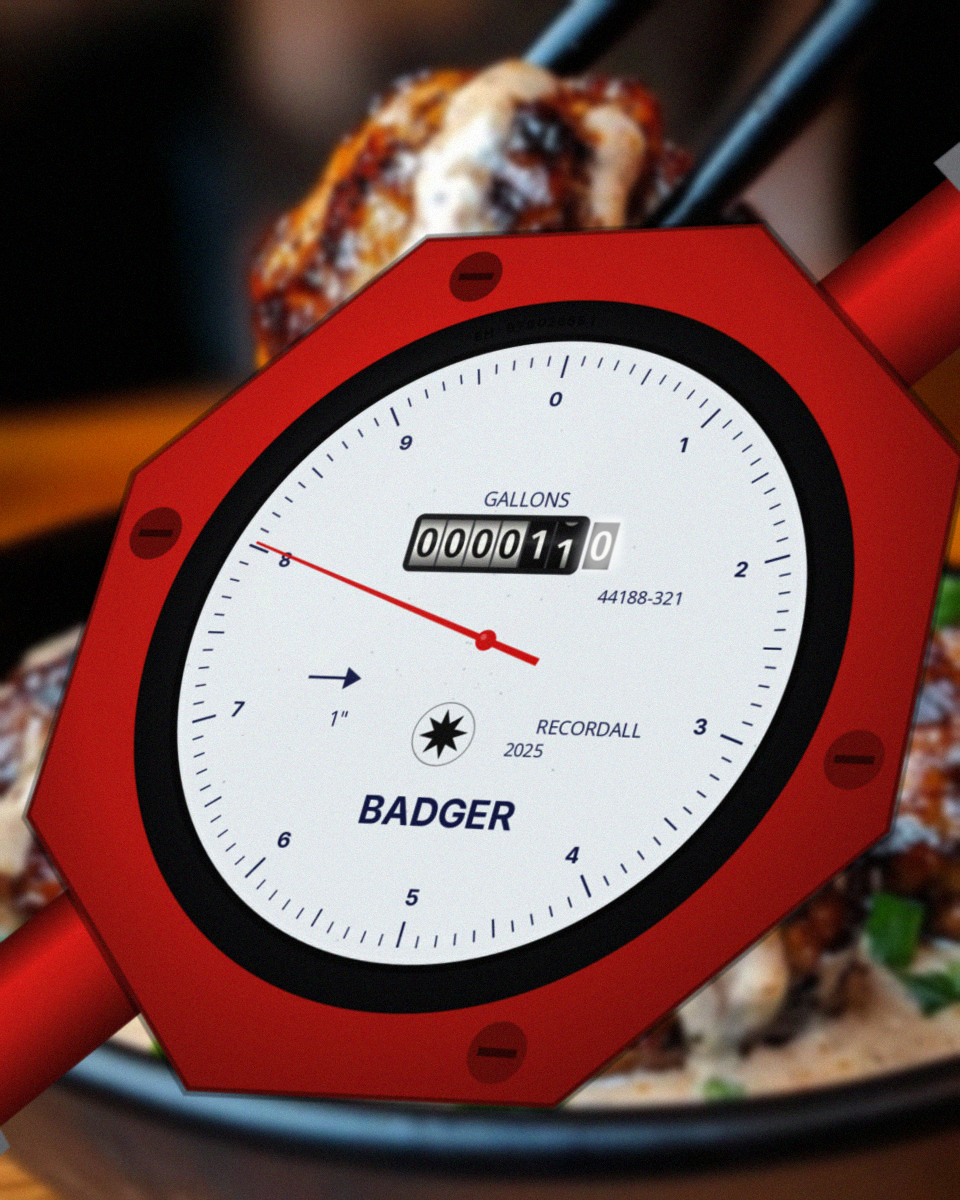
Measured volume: **108.0** gal
